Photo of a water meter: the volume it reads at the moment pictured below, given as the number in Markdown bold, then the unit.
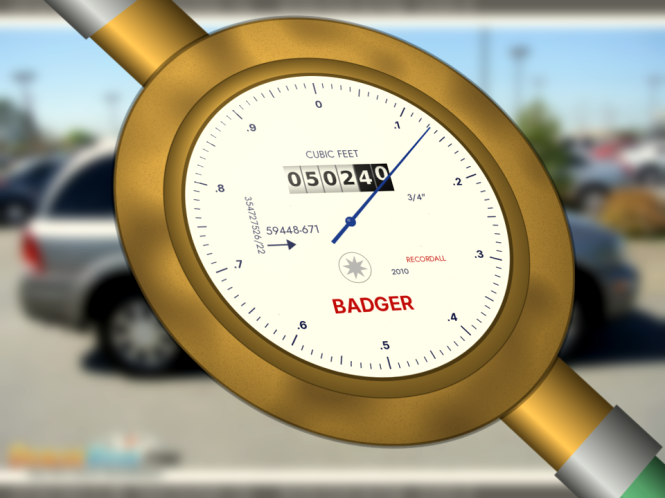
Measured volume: **50240.13** ft³
